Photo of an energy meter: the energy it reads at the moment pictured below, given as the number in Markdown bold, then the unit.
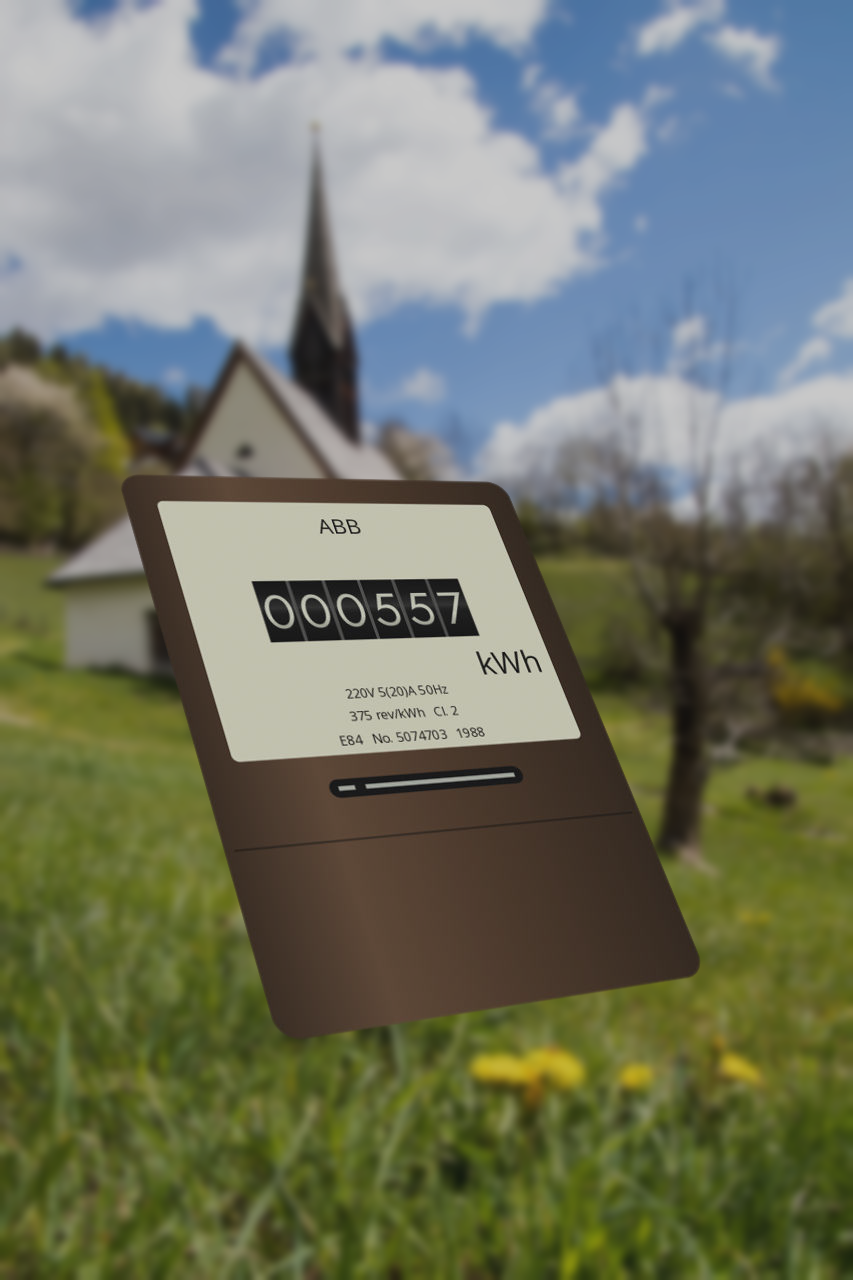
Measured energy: **557** kWh
